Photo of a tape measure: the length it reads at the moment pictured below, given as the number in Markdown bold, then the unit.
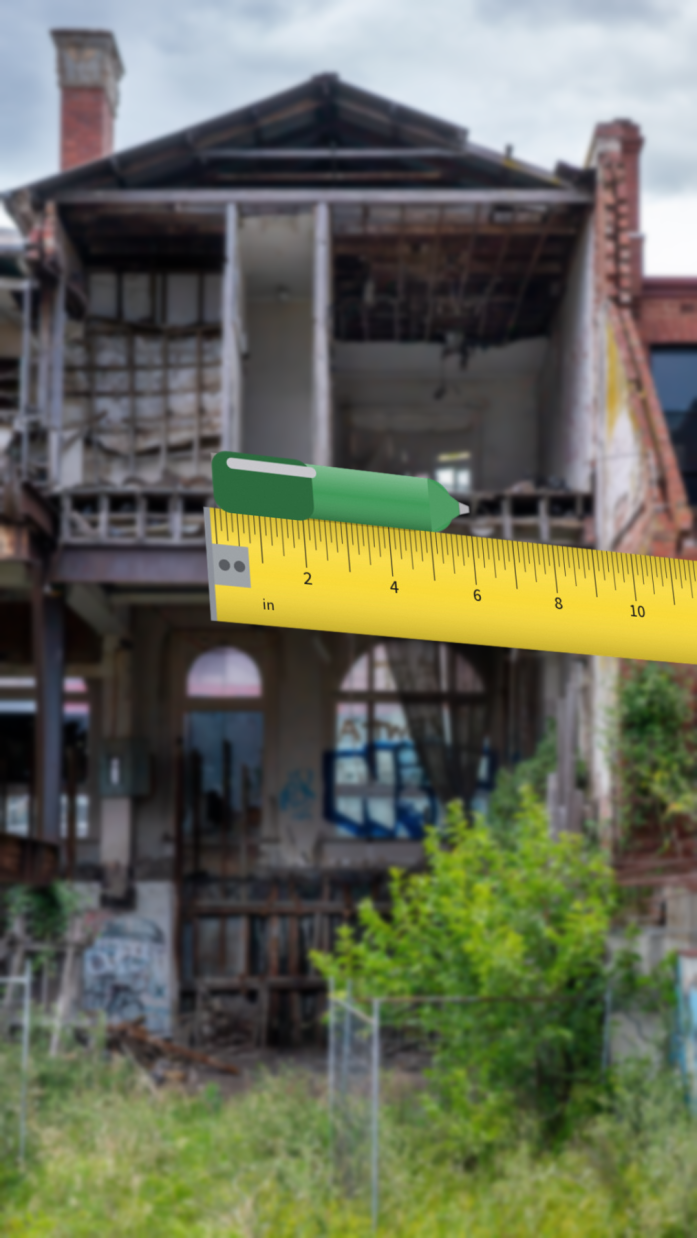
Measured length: **6** in
